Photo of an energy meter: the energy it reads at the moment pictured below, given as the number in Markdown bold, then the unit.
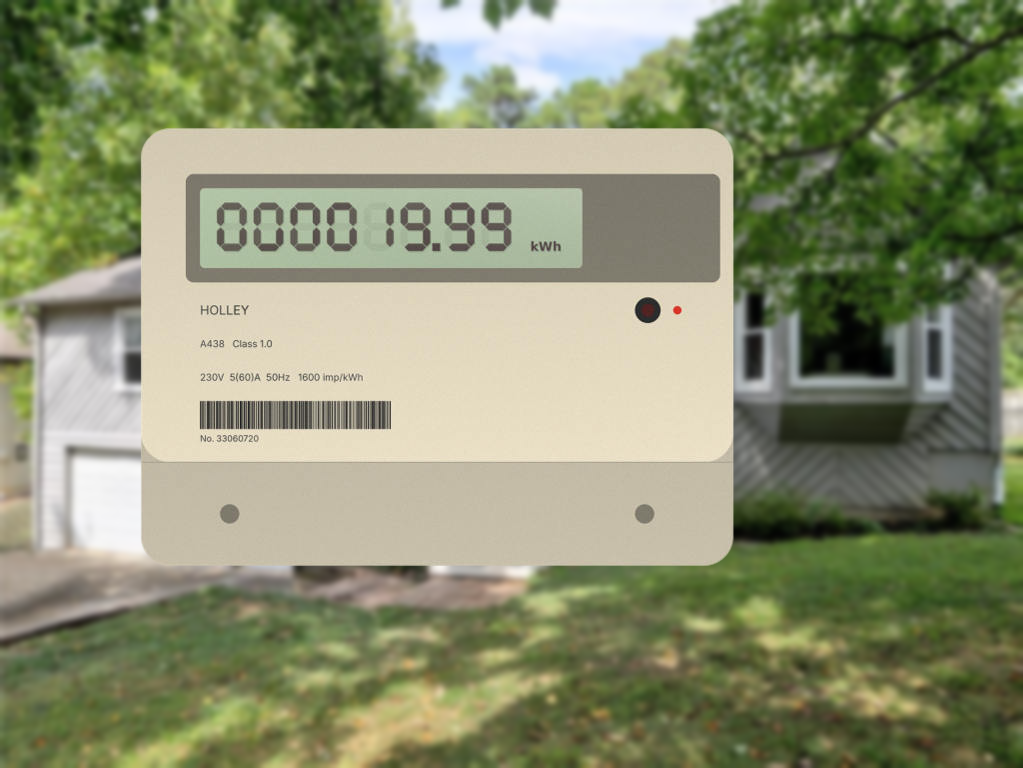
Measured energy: **19.99** kWh
